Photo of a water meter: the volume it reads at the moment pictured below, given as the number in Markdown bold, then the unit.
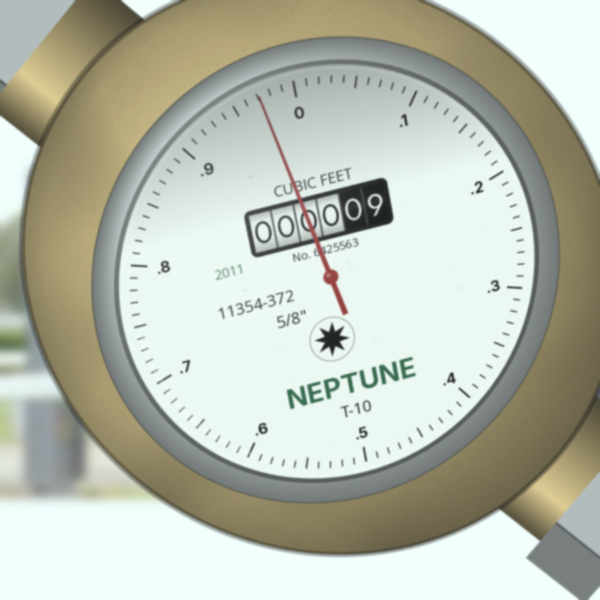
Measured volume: **8.97** ft³
